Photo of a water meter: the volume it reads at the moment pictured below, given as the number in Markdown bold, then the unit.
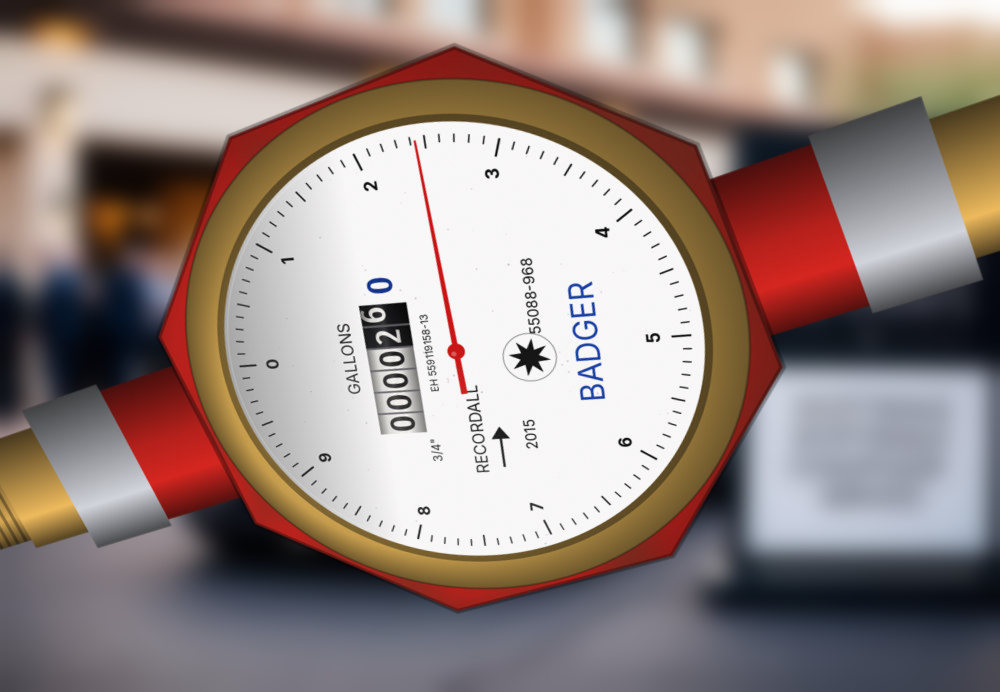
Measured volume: **262.4** gal
